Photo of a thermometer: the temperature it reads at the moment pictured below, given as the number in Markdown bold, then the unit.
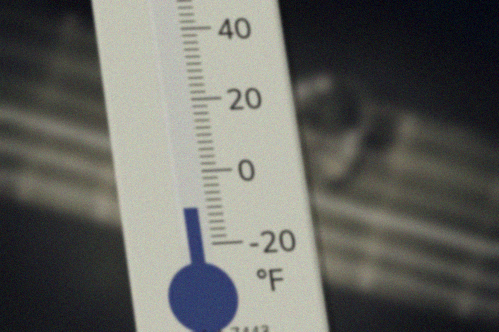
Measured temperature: **-10** °F
